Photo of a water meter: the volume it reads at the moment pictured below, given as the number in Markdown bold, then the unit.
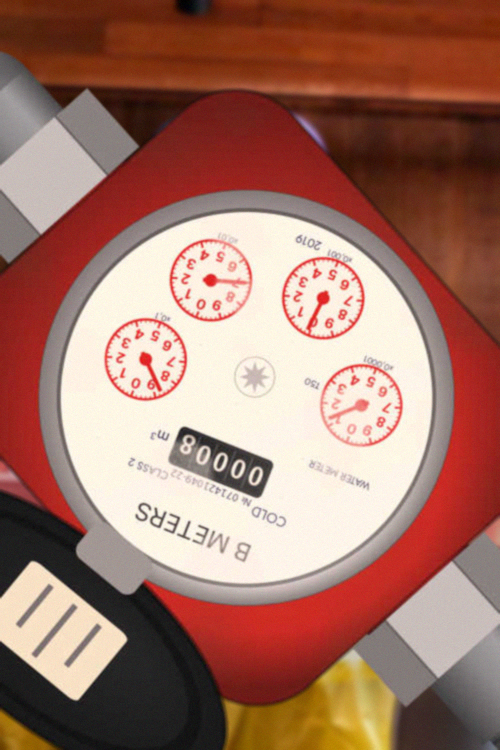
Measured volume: **7.8701** m³
